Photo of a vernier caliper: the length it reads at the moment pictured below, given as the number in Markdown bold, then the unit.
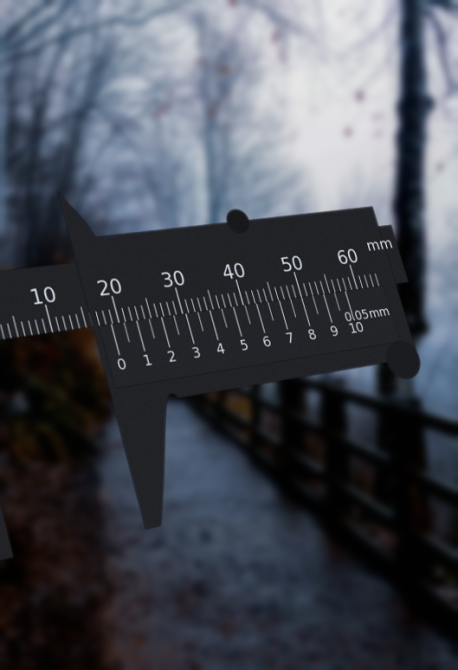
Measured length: **18.8** mm
